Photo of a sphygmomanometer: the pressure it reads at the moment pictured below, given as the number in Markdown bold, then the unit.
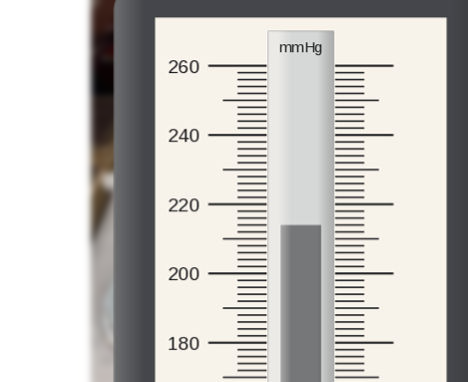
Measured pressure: **214** mmHg
